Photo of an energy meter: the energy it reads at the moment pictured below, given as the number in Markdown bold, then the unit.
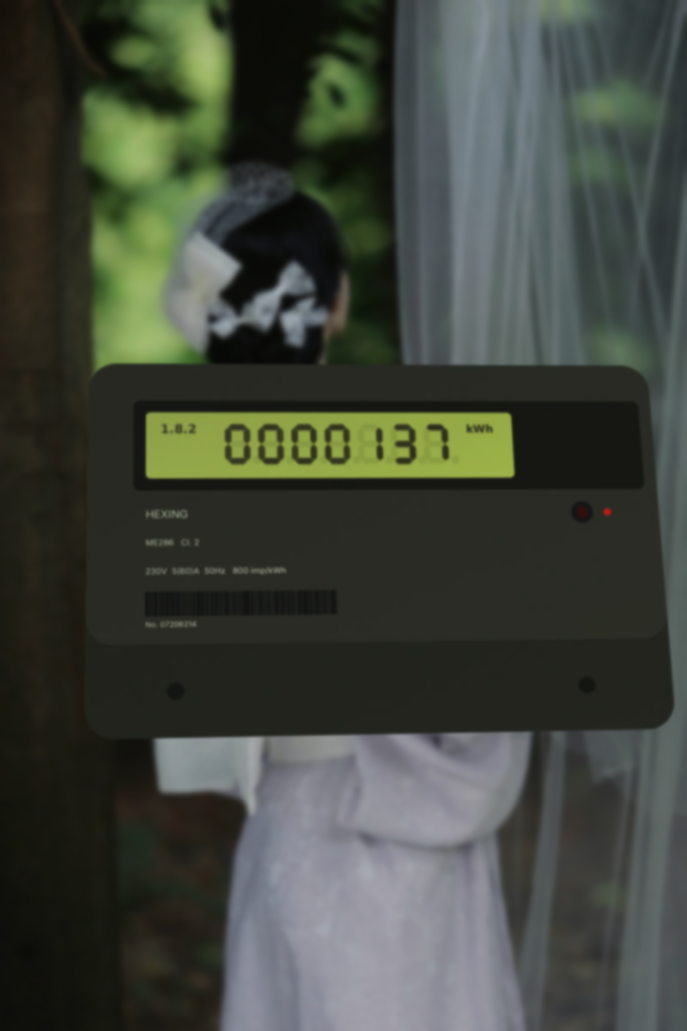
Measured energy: **137** kWh
